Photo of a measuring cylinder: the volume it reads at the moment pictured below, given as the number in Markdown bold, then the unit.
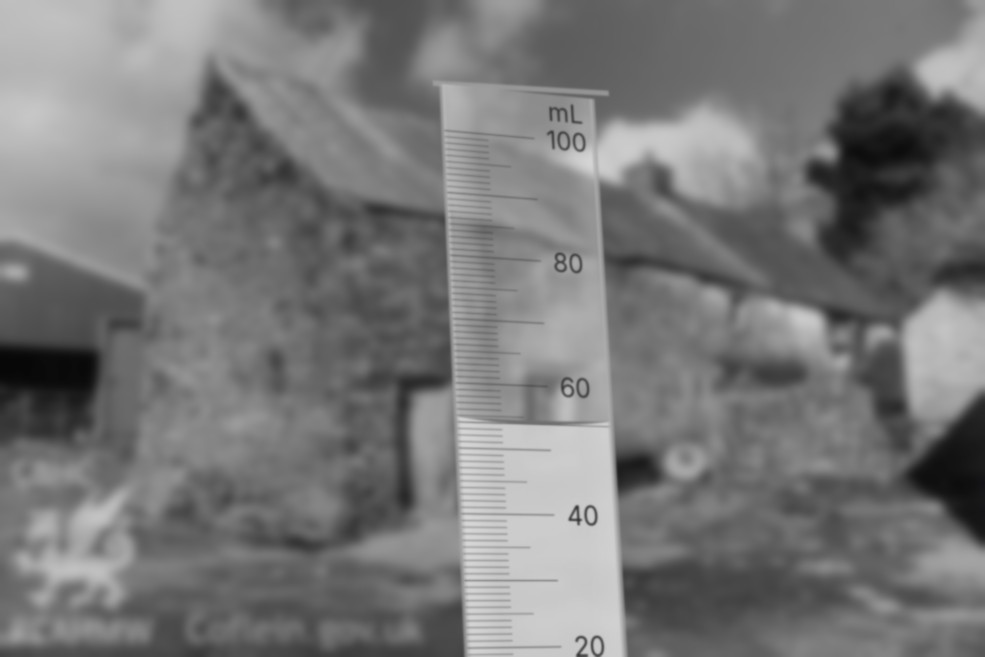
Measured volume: **54** mL
